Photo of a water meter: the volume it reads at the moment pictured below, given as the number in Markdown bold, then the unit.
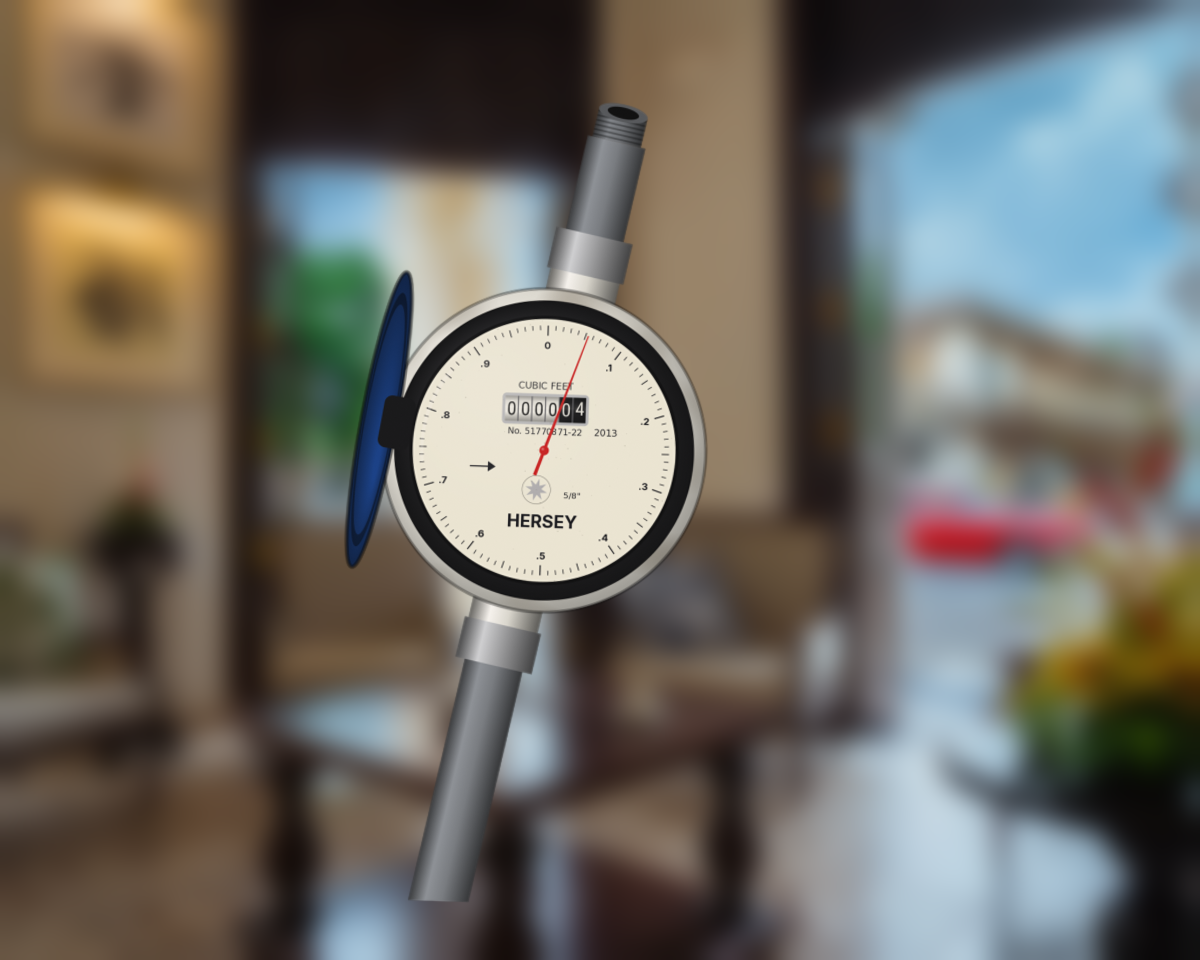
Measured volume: **4.05** ft³
